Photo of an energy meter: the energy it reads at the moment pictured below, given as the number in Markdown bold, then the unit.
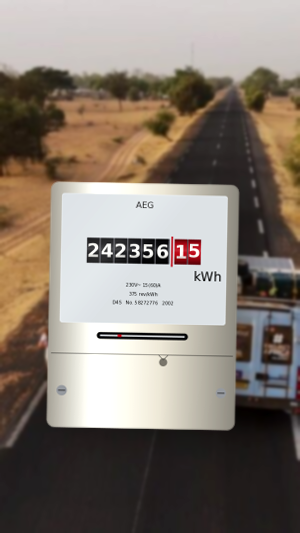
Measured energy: **242356.15** kWh
